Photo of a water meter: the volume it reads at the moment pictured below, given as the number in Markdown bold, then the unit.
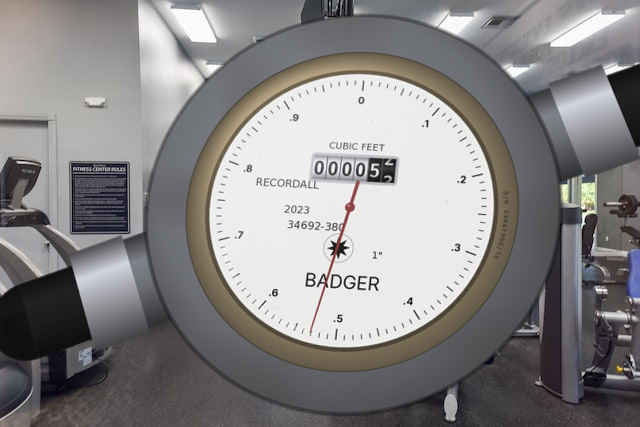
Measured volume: **52.53** ft³
